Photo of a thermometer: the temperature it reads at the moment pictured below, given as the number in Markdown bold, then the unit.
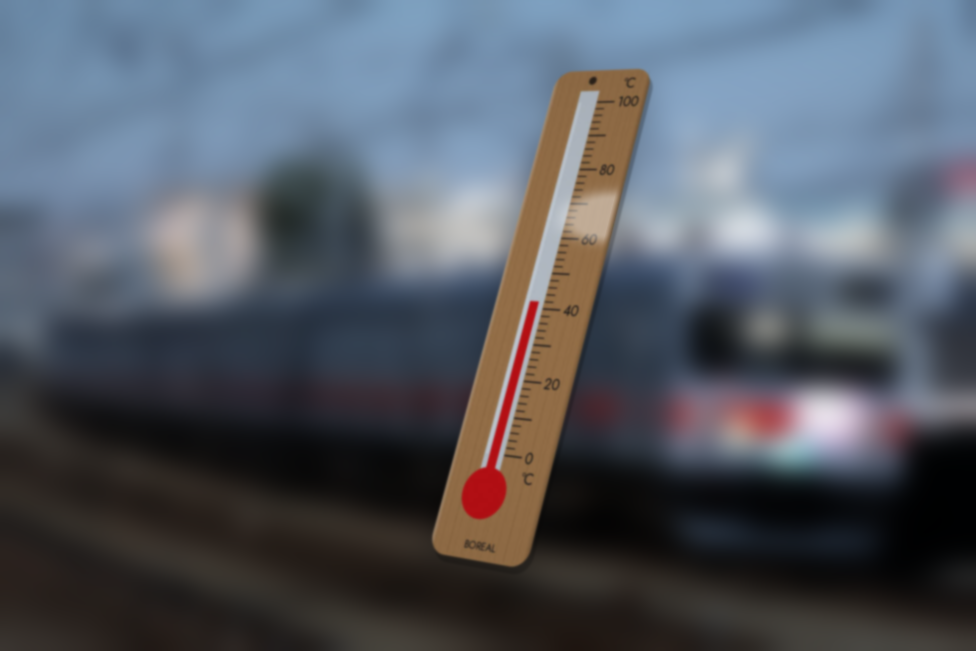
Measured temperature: **42** °C
